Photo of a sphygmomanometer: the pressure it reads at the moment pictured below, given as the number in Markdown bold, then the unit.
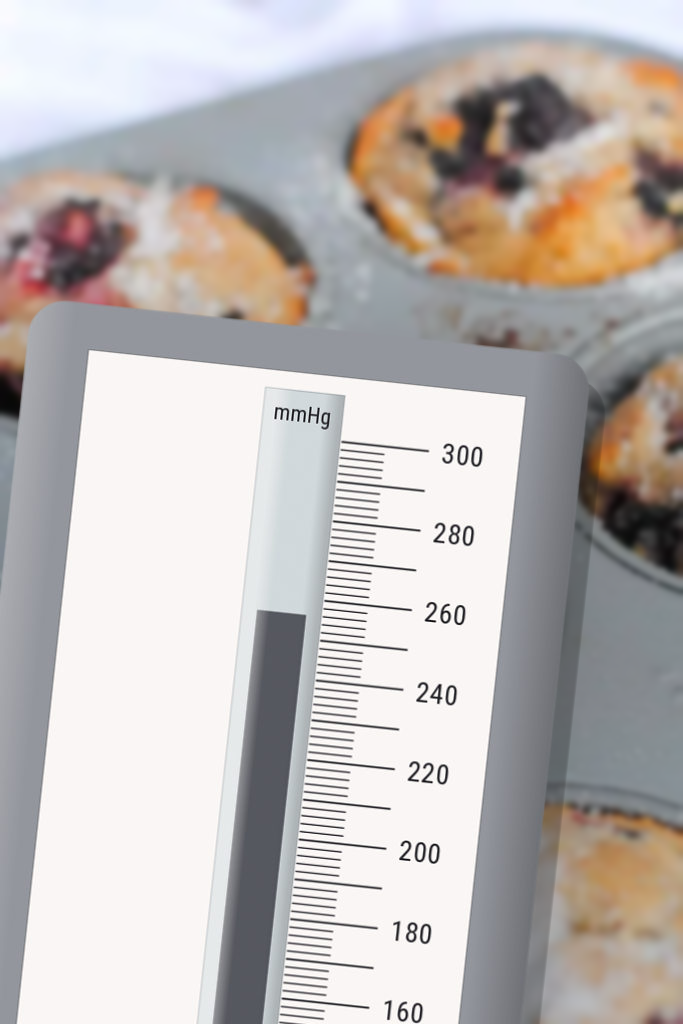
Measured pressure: **256** mmHg
